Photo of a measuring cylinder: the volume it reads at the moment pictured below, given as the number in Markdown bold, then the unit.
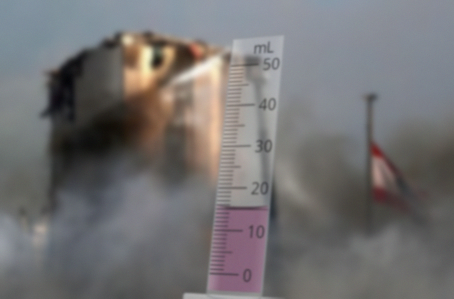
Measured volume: **15** mL
